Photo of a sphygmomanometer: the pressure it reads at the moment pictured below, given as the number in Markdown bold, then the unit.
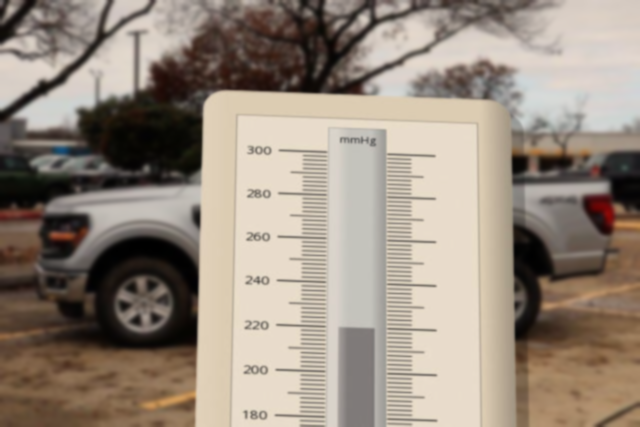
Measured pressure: **220** mmHg
